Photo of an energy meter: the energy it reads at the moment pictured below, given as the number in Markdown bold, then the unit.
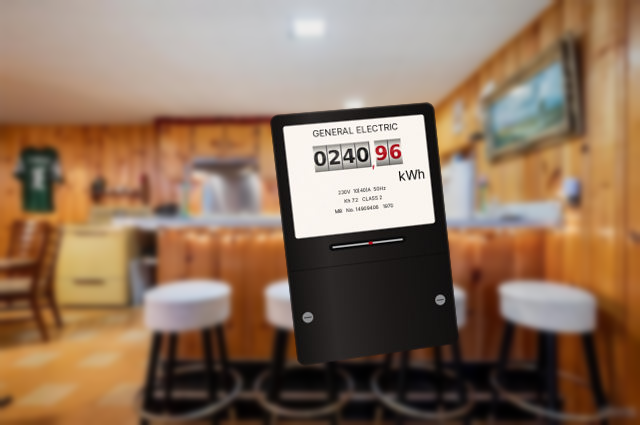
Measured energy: **240.96** kWh
